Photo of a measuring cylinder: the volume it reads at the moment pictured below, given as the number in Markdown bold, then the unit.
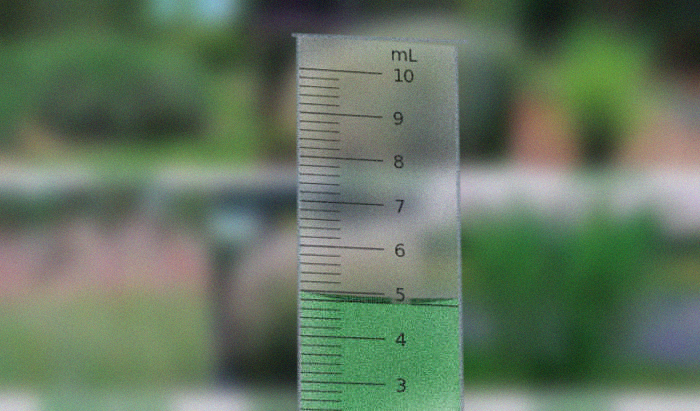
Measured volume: **4.8** mL
